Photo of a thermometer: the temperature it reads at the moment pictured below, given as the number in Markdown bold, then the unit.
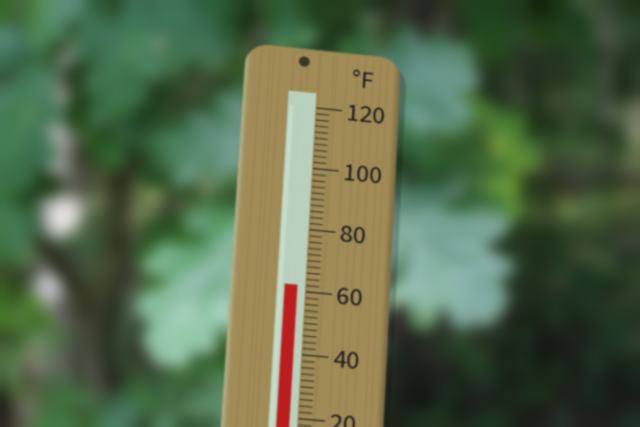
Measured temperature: **62** °F
